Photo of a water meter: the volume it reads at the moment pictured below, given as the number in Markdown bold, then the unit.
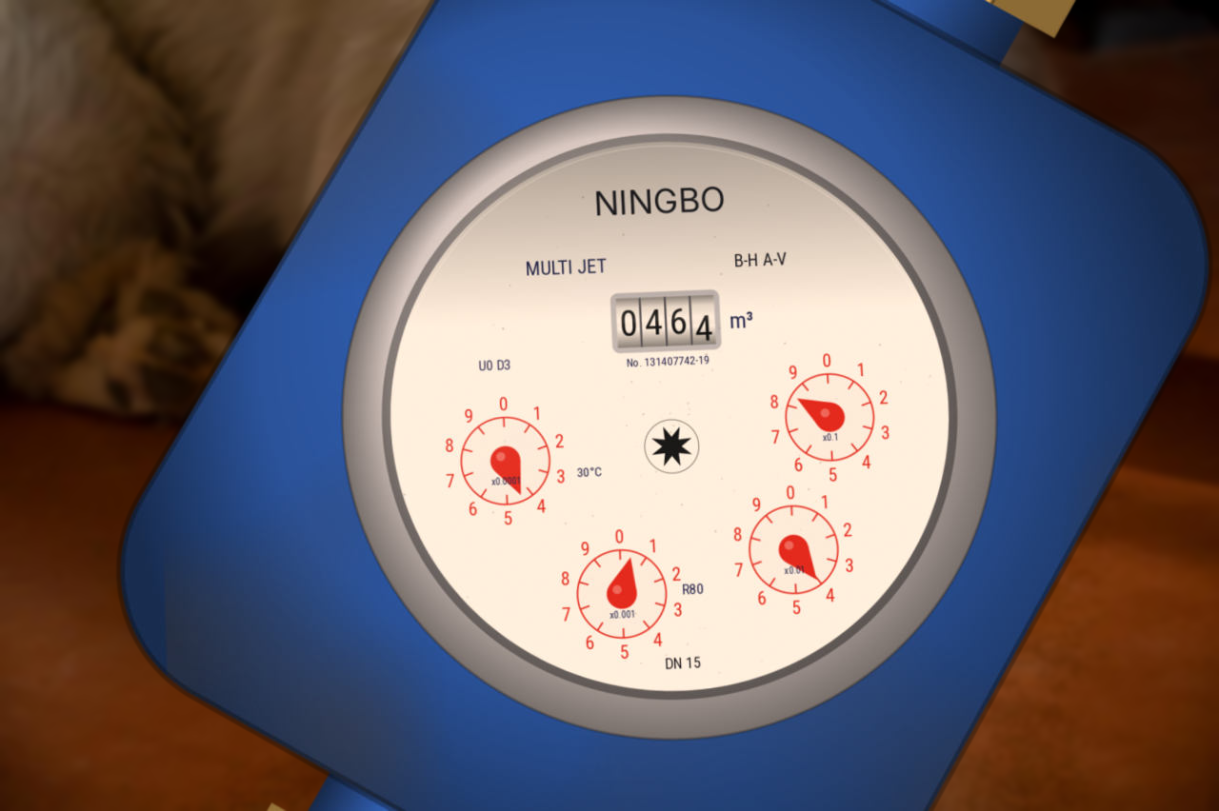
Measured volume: **463.8404** m³
